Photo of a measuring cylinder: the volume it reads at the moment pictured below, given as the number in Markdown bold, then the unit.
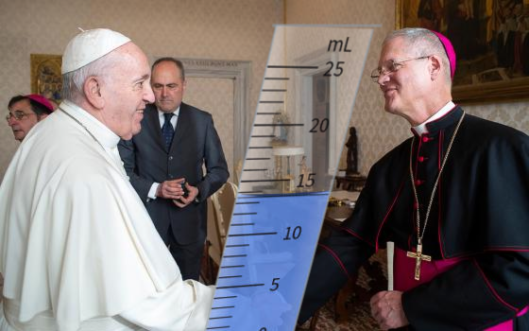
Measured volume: **13.5** mL
